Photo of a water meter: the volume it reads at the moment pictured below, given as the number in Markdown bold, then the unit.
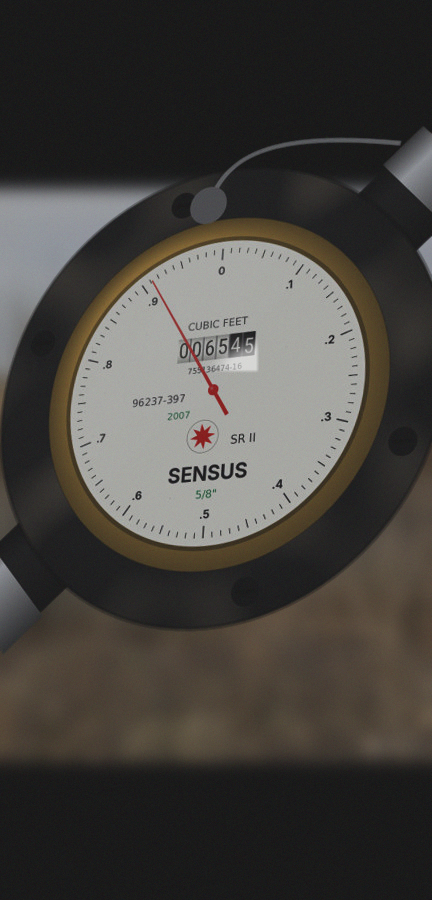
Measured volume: **6544.91** ft³
